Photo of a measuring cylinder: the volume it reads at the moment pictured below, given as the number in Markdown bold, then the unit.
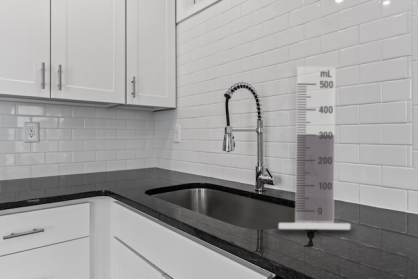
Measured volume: **300** mL
